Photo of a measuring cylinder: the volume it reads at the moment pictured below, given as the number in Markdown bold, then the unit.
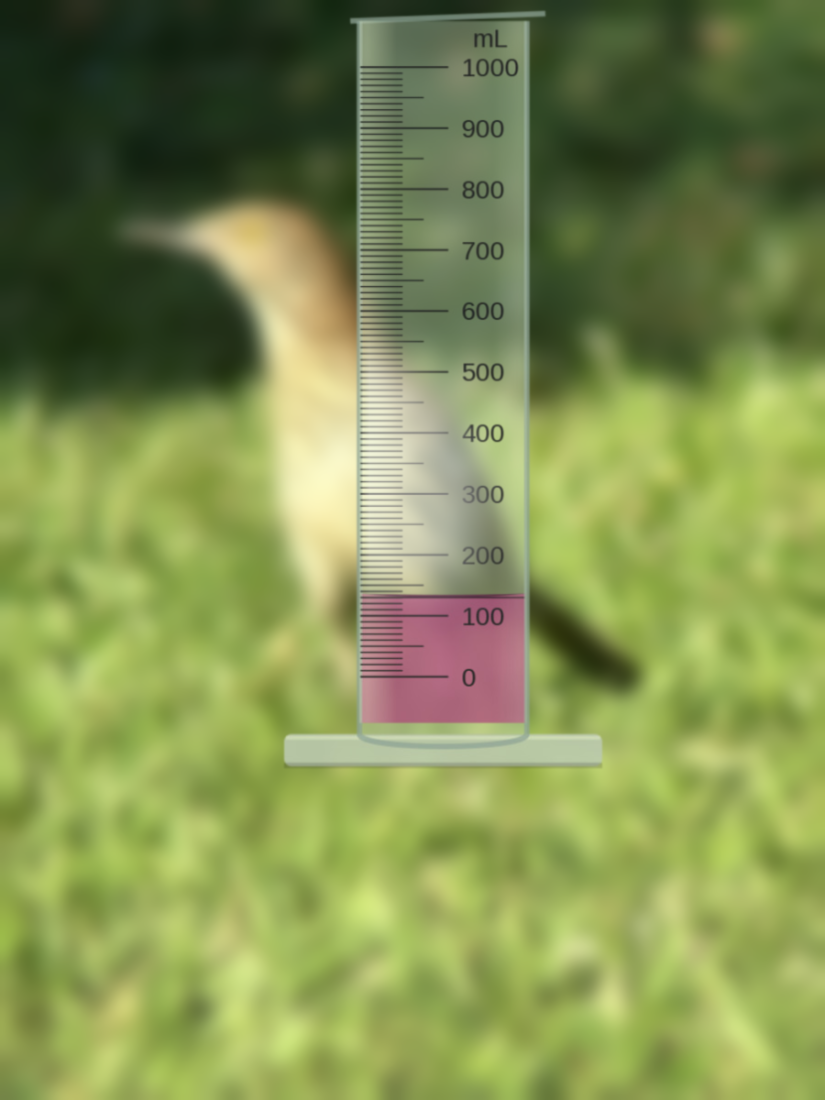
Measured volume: **130** mL
